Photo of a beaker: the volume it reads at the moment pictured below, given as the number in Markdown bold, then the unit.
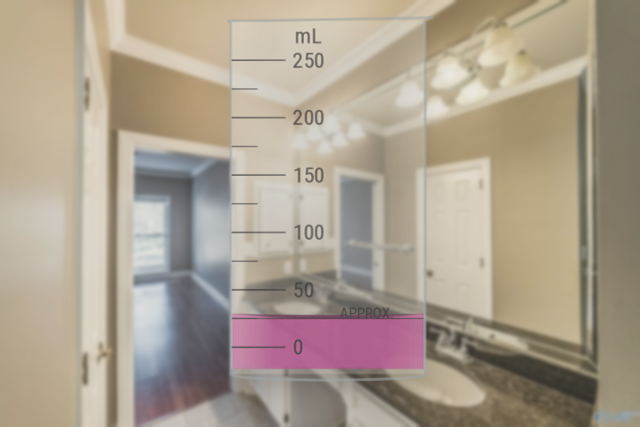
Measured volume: **25** mL
